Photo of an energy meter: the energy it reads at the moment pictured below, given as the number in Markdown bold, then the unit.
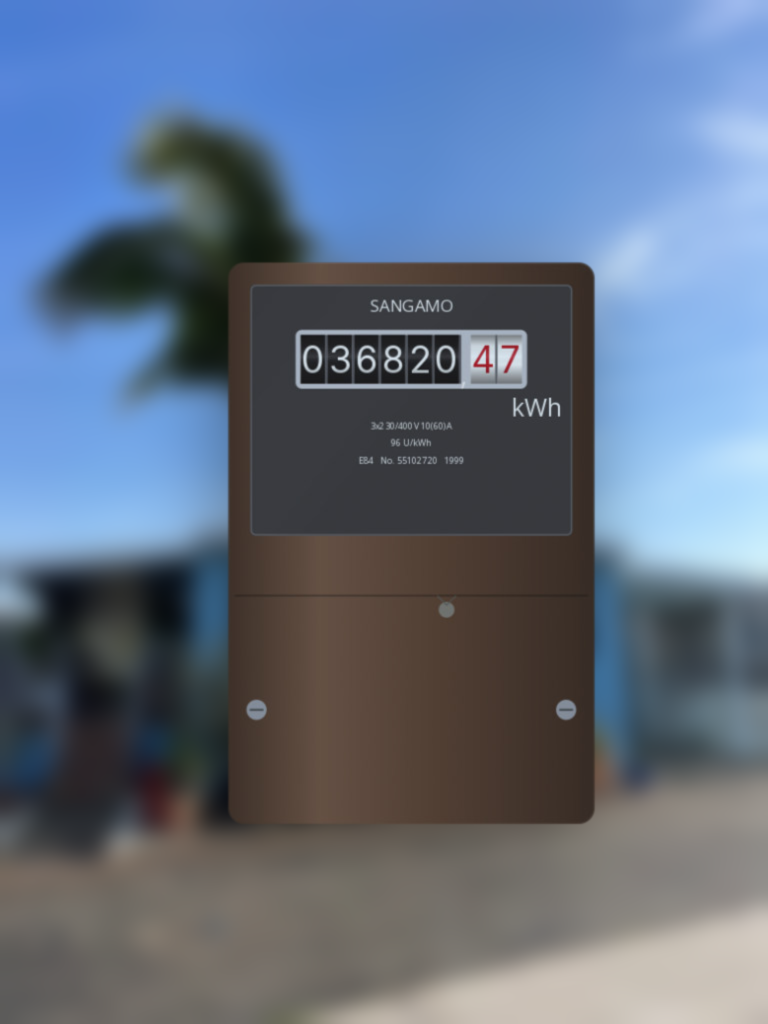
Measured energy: **36820.47** kWh
